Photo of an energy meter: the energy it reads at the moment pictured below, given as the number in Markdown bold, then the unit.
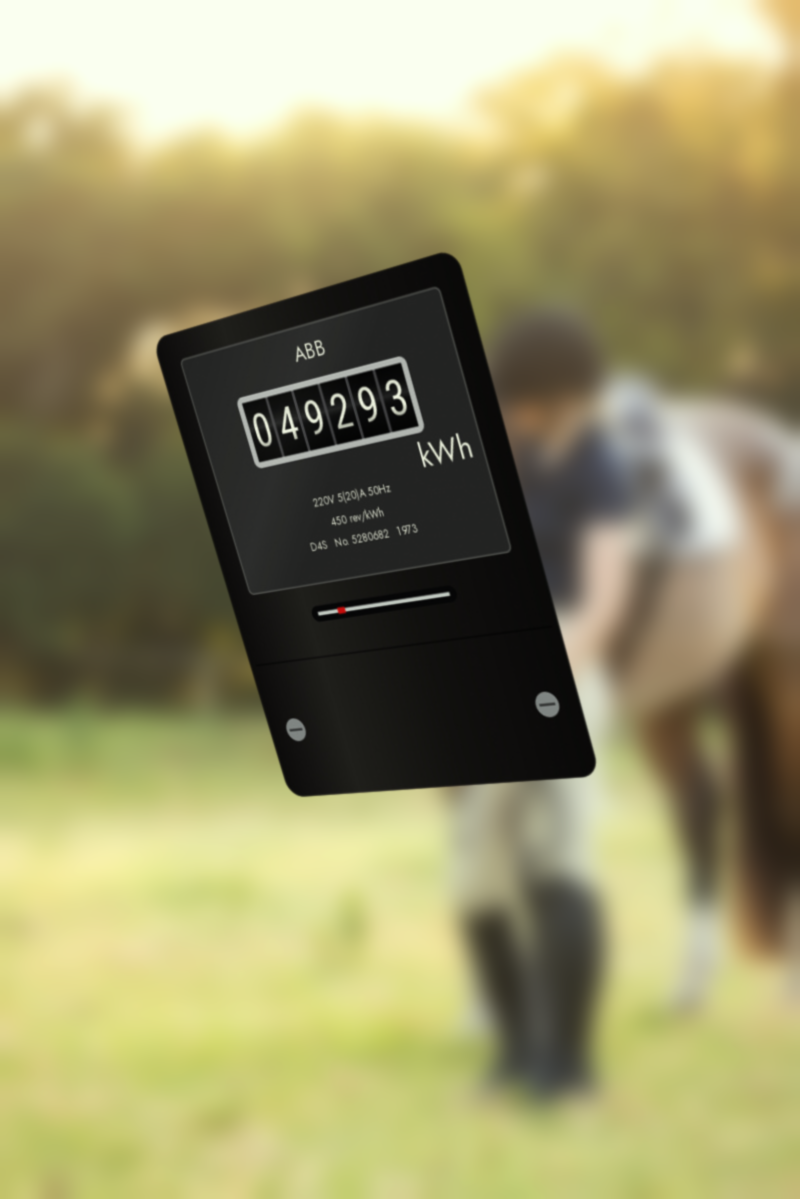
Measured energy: **49293** kWh
